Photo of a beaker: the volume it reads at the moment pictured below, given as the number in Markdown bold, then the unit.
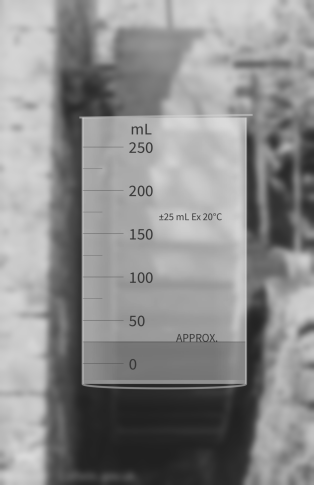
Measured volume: **25** mL
